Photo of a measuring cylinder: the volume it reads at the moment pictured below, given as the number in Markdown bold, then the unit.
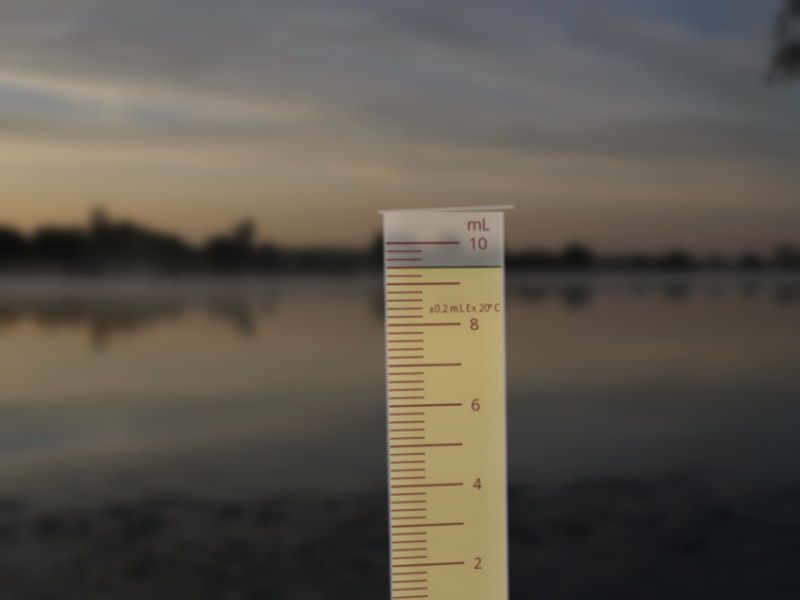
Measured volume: **9.4** mL
